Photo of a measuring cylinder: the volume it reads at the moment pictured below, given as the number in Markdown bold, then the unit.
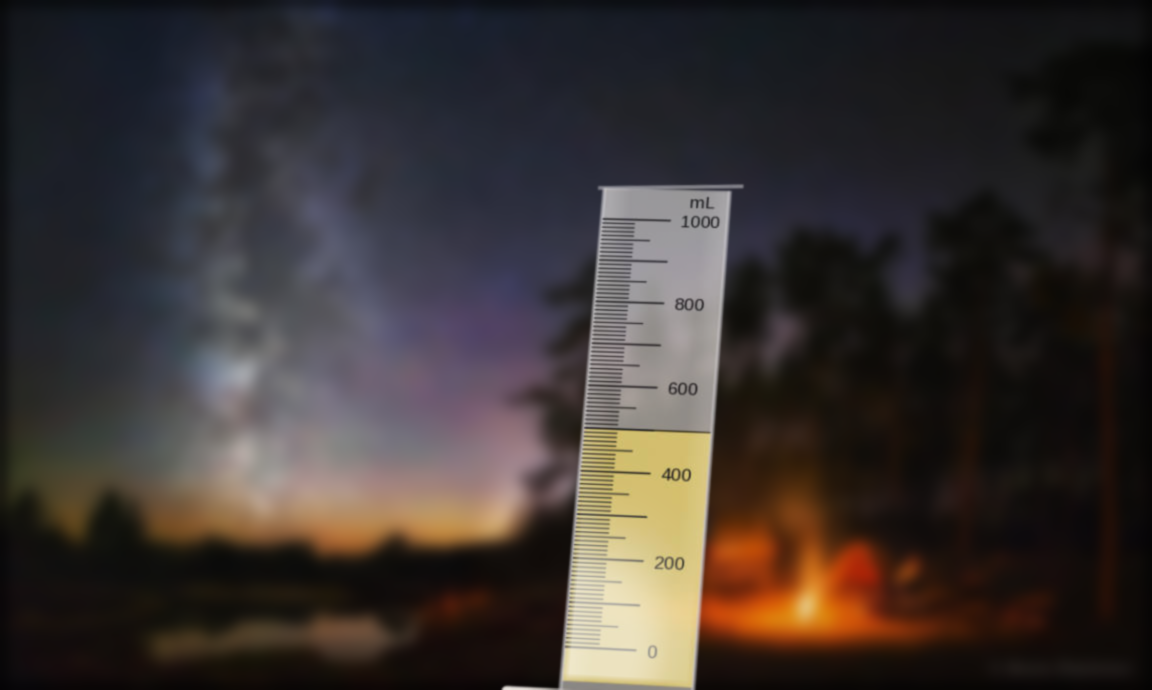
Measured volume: **500** mL
